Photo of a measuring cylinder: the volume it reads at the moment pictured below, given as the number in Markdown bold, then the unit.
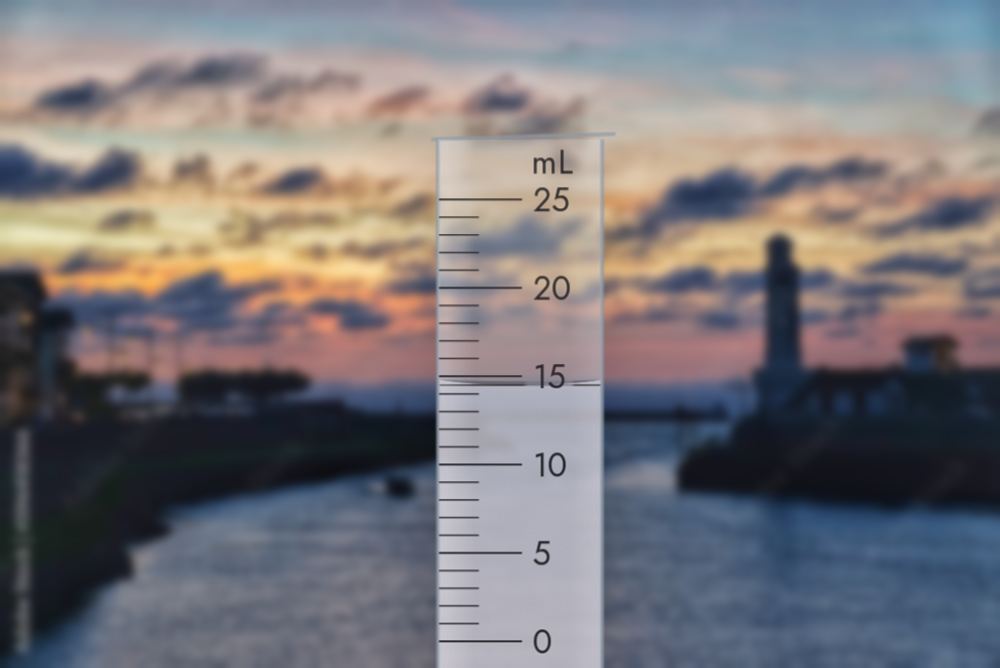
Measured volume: **14.5** mL
